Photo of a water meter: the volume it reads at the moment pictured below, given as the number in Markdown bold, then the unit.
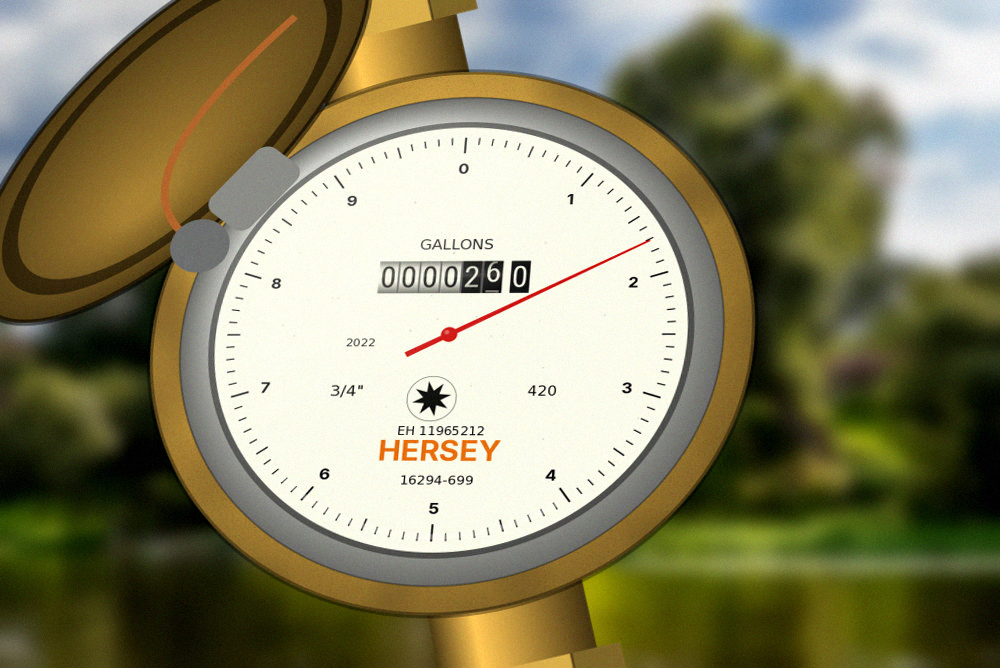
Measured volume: **261.7** gal
